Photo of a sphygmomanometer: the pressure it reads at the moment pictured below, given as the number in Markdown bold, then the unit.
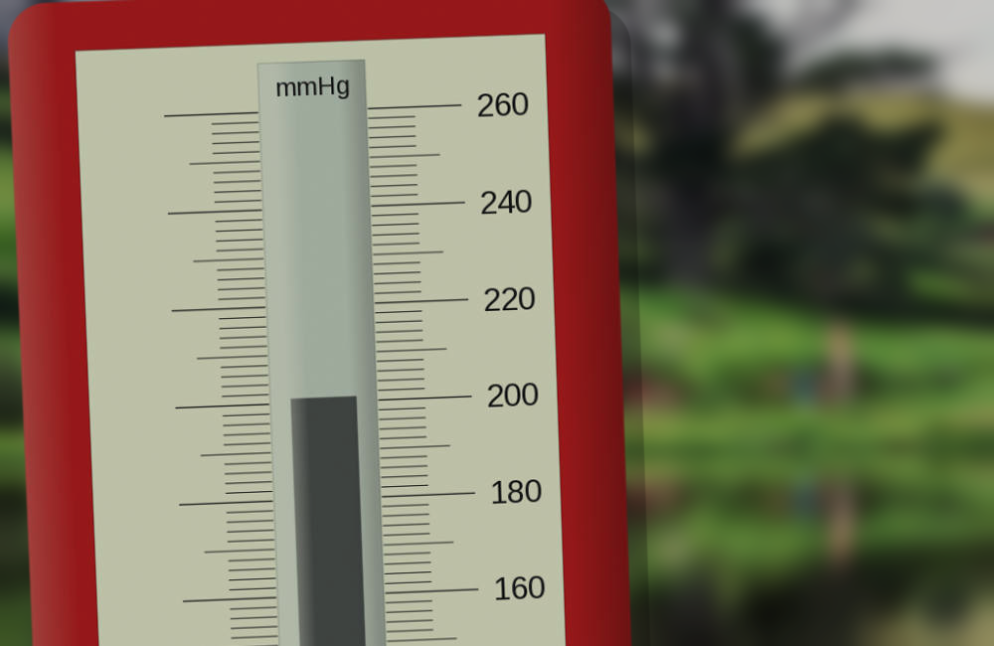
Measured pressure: **201** mmHg
